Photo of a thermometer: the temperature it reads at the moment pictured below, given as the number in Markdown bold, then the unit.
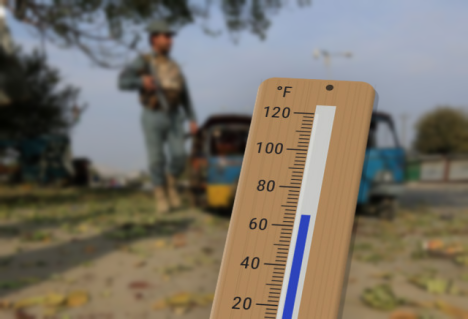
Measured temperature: **66** °F
